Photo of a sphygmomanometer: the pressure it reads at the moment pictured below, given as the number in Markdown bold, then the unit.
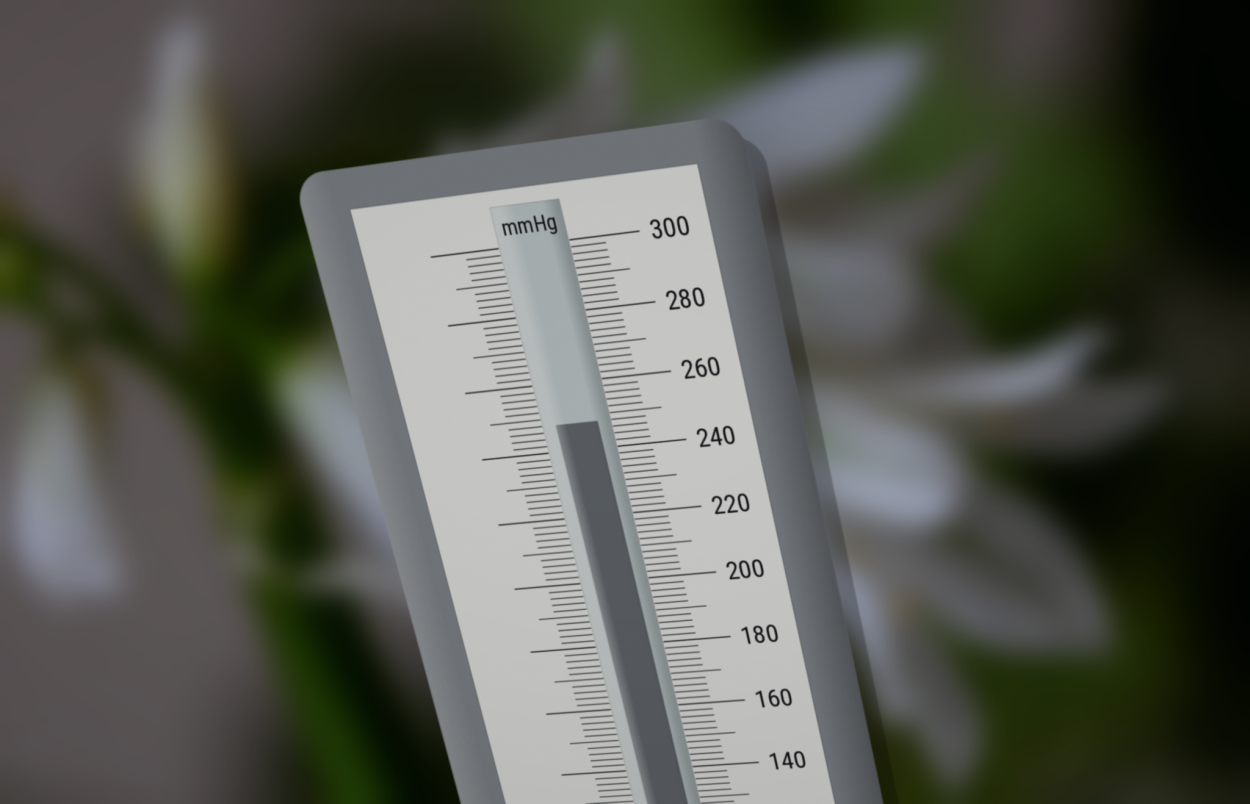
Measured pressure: **248** mmHg
